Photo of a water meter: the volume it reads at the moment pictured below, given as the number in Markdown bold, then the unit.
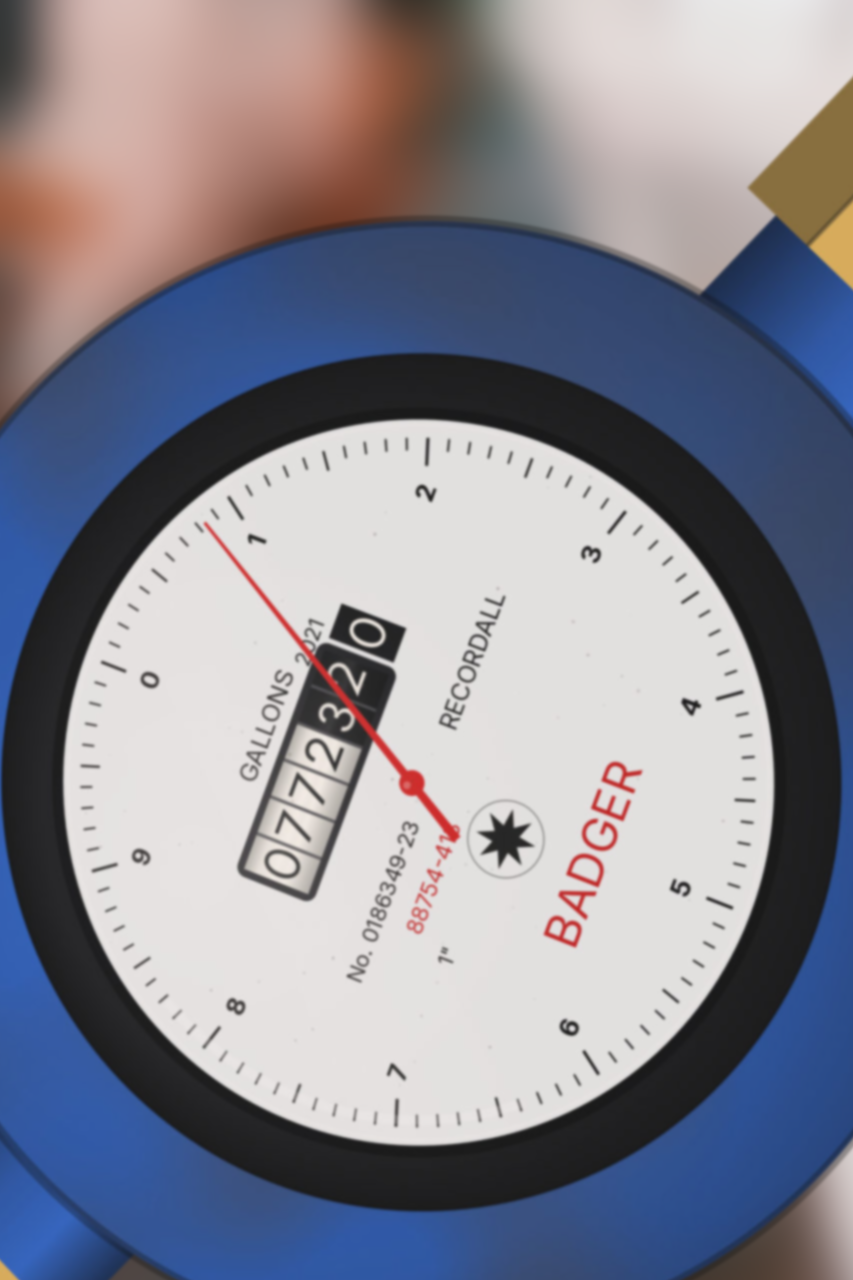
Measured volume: **772320.8** gal
